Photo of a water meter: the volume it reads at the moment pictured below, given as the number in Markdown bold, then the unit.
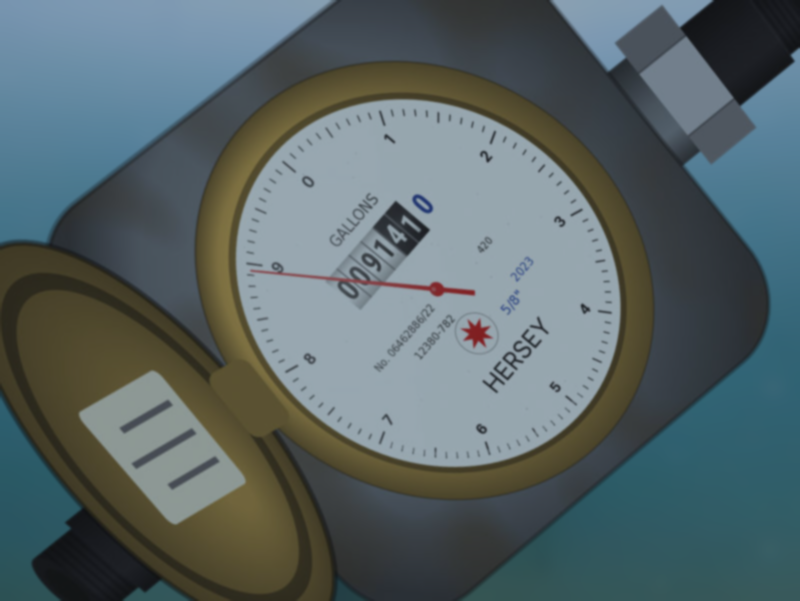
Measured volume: **91408.9** gal
